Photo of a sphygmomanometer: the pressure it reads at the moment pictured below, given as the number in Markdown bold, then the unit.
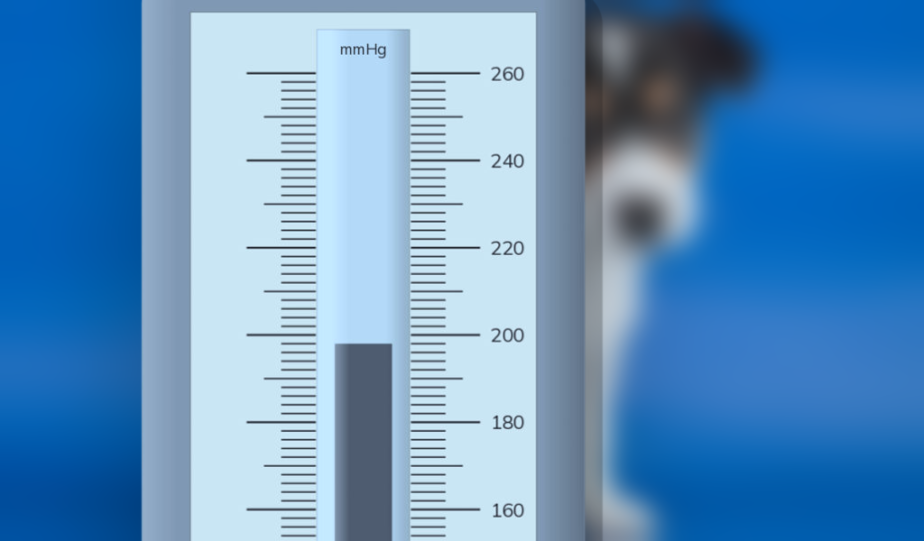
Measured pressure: **198** mmHg
